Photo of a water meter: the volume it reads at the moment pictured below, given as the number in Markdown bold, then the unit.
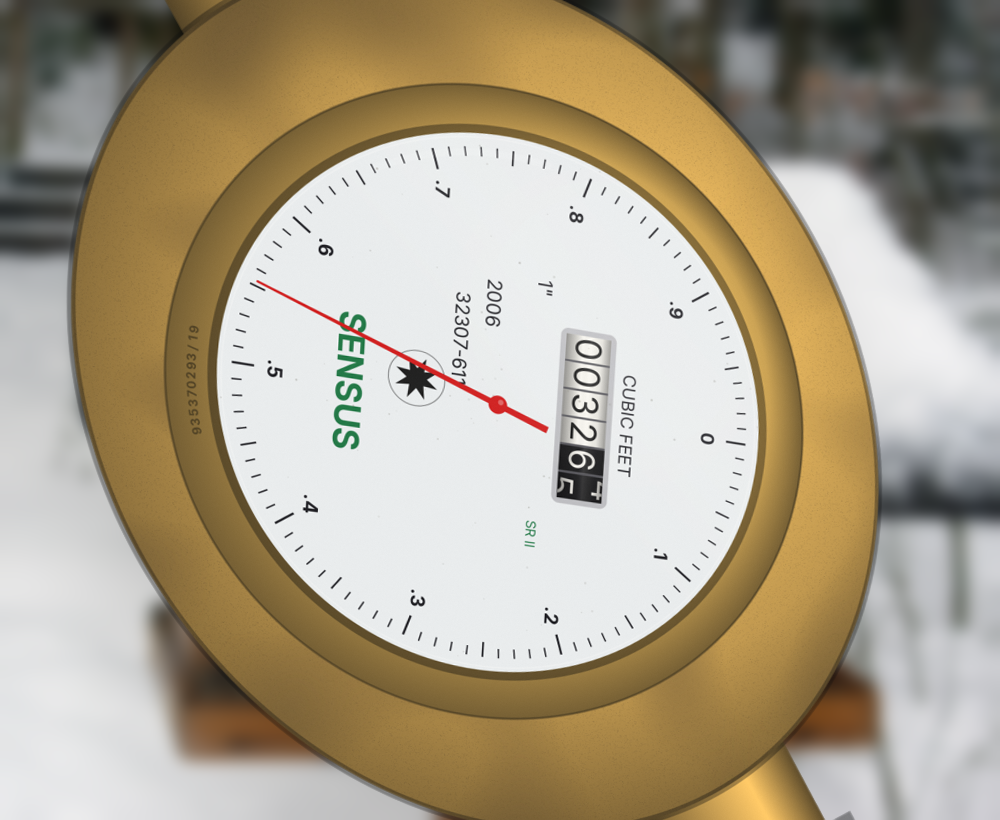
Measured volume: **3264.55** ft³
